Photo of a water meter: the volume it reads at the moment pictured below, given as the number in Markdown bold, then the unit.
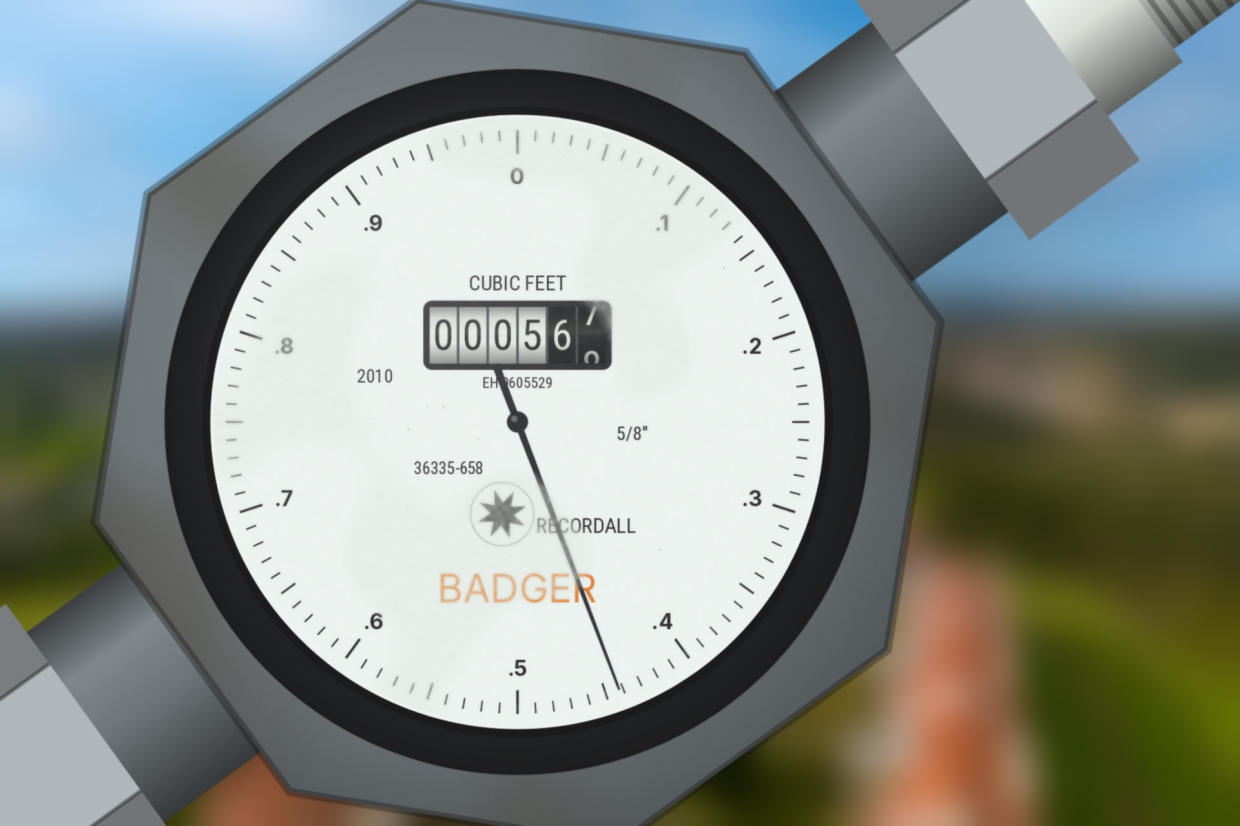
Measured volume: **567.44** ft³
